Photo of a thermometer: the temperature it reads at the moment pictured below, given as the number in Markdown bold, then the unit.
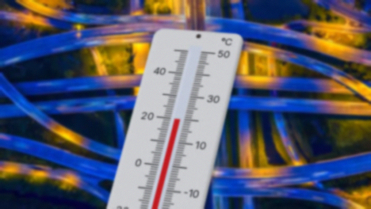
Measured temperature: **20** °C
